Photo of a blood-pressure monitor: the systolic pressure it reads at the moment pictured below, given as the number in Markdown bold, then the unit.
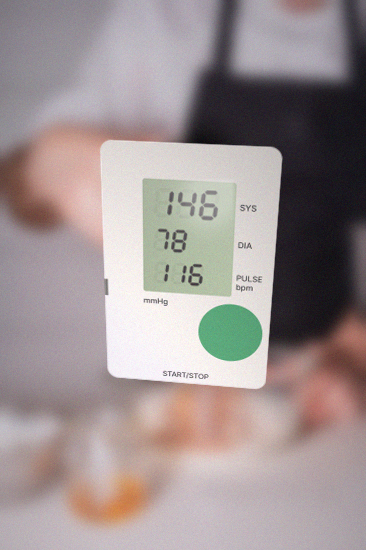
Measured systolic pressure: **146** mmHg
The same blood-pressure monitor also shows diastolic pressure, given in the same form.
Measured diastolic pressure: **78** mmHg
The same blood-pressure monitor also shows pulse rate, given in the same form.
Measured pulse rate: **116** bpm
